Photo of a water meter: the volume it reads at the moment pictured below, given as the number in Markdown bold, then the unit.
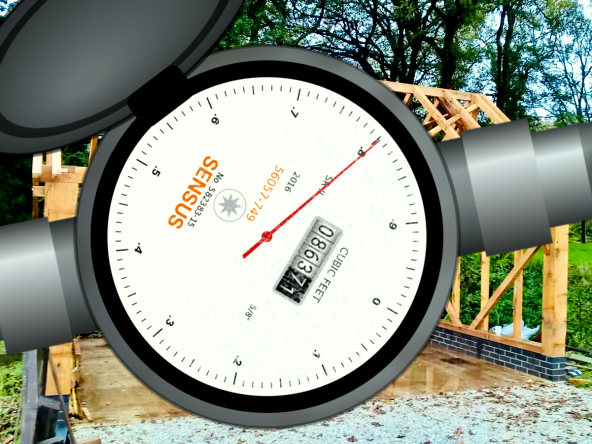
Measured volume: **86370.80** ft³
